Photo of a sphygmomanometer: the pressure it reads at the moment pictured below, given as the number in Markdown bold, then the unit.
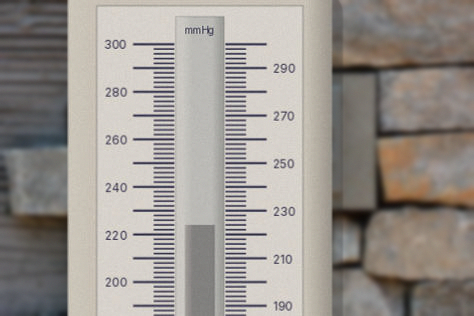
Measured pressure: **224** mmHg
